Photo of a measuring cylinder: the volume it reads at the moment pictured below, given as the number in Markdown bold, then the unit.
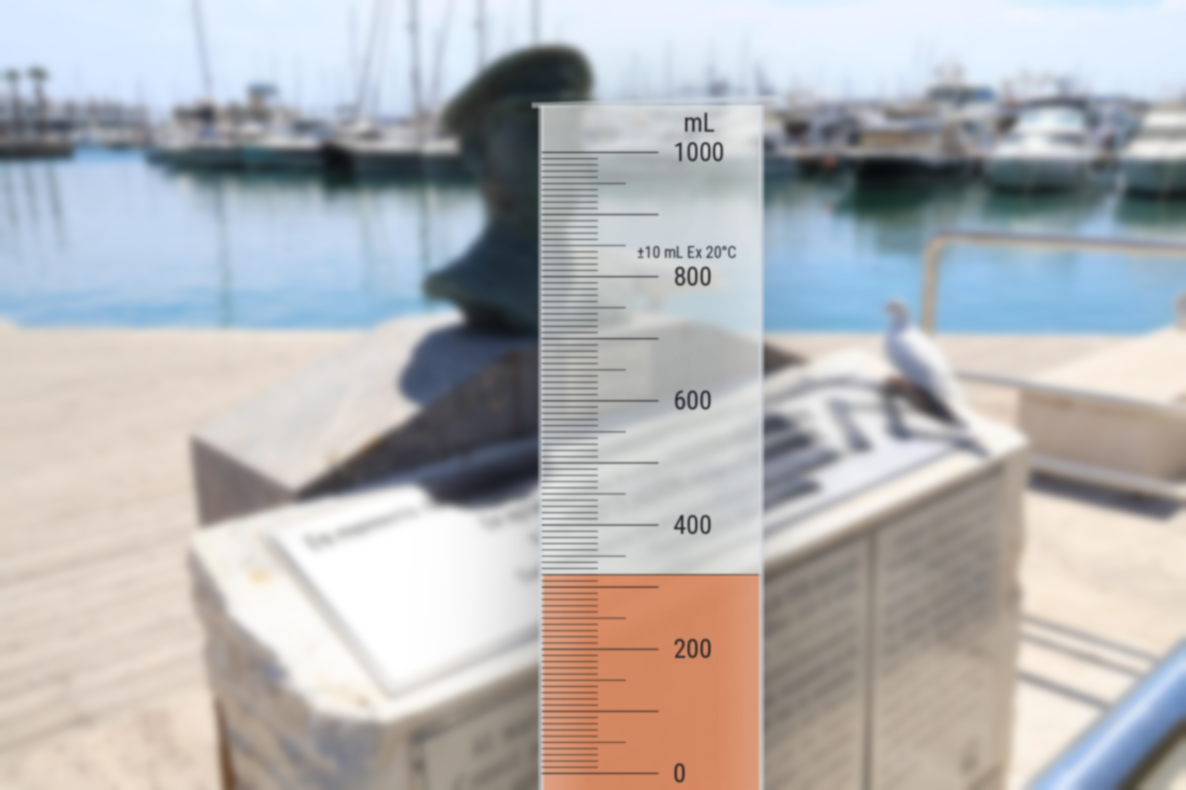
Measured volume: **320** mL
